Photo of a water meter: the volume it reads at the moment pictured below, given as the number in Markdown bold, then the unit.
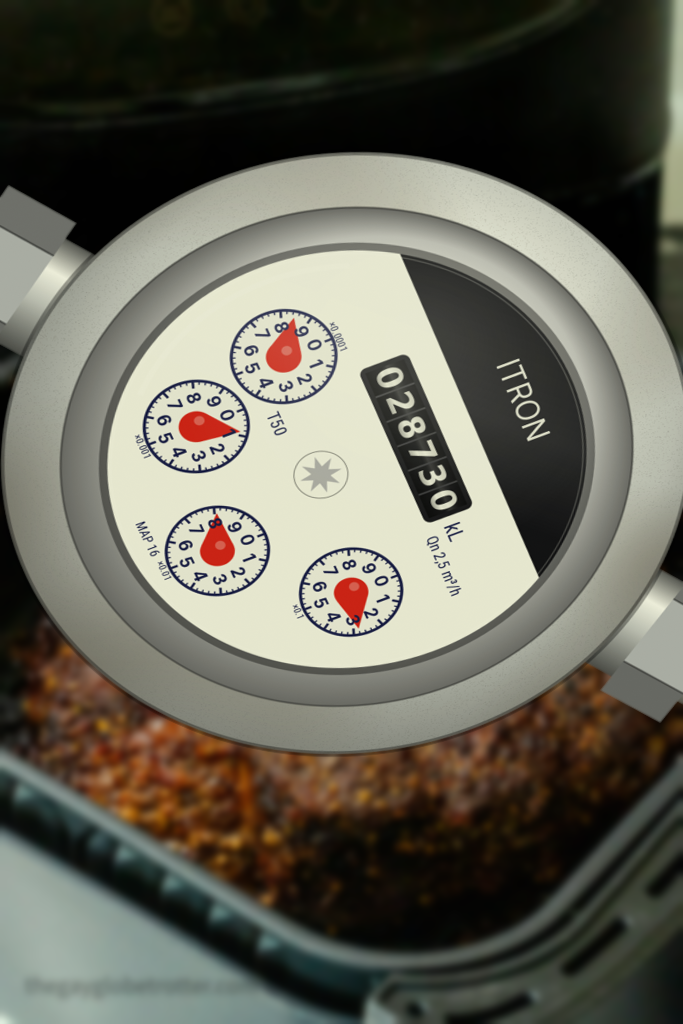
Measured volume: **28730.2808** kL
